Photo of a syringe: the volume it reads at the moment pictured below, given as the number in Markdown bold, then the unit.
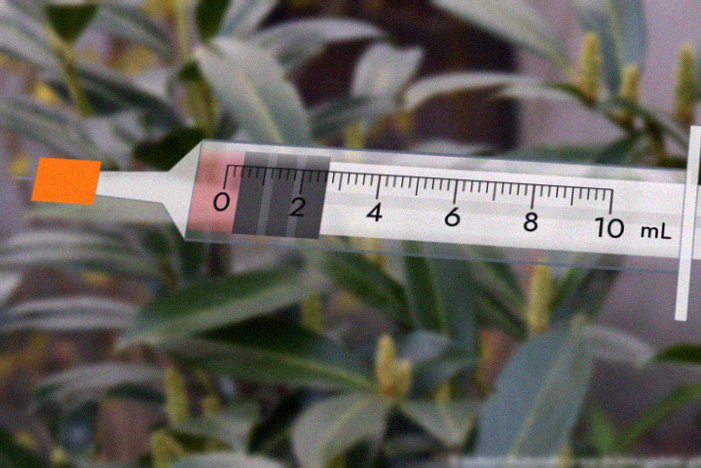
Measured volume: **0.4** mL
